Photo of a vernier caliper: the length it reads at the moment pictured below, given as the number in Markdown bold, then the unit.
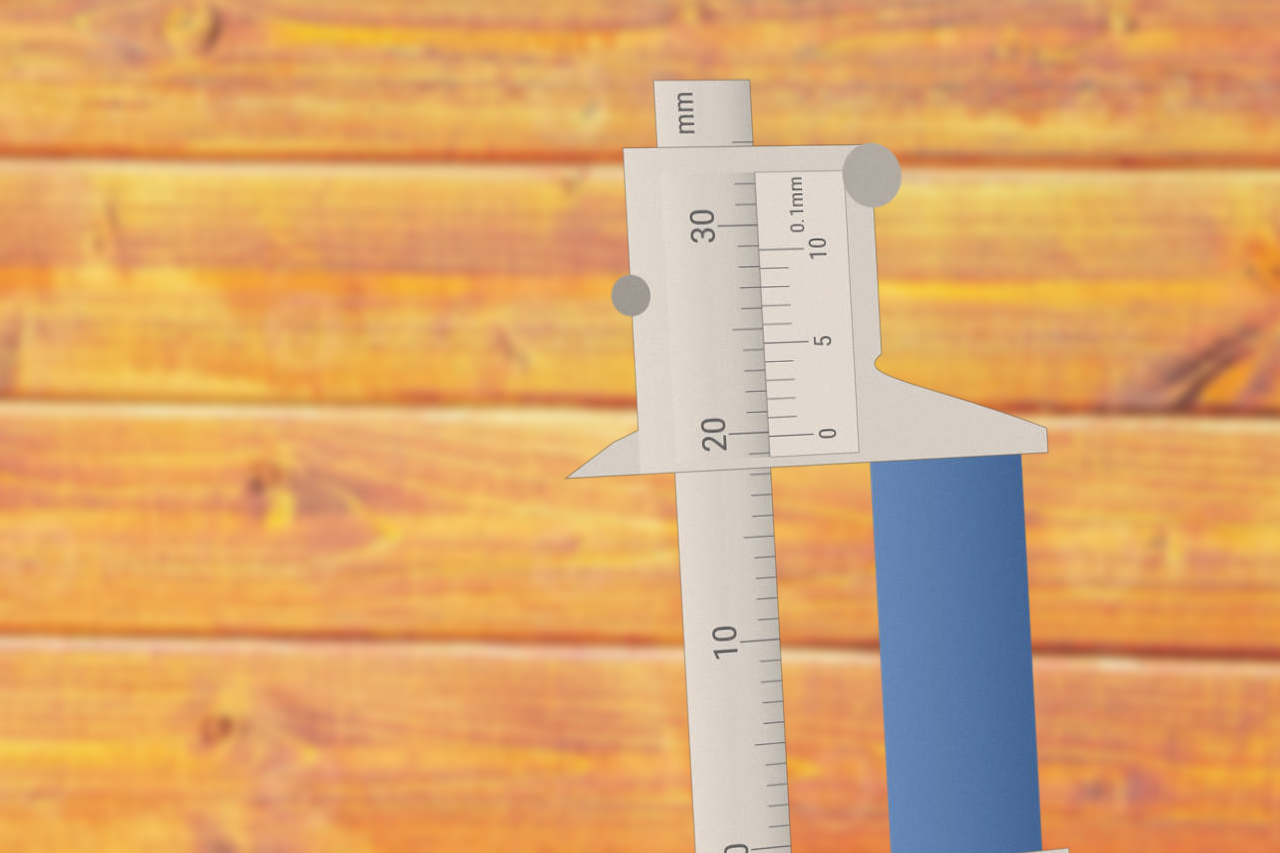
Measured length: **19.8** mm
